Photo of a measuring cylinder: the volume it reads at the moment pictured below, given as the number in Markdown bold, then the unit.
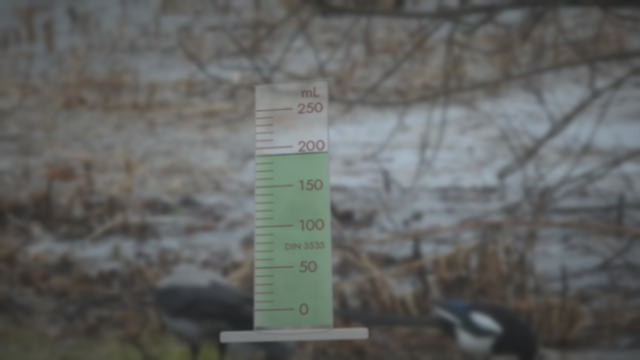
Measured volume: **190** mL
